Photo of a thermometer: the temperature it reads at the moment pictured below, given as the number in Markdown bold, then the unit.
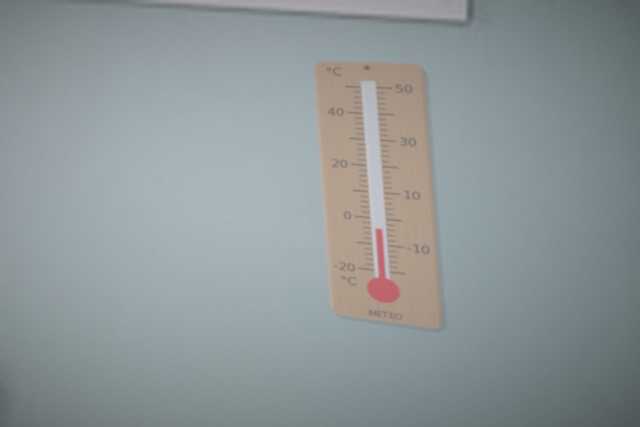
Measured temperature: **-4** °C
